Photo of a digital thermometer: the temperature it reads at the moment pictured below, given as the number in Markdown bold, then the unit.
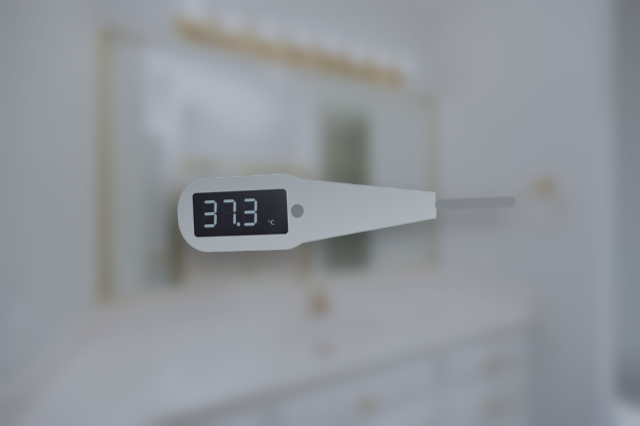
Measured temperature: **37.3** °C
